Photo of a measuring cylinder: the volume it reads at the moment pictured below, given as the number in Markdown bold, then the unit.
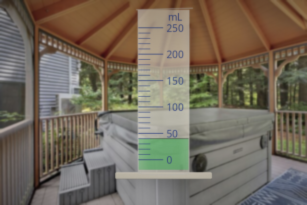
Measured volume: **40** mL
